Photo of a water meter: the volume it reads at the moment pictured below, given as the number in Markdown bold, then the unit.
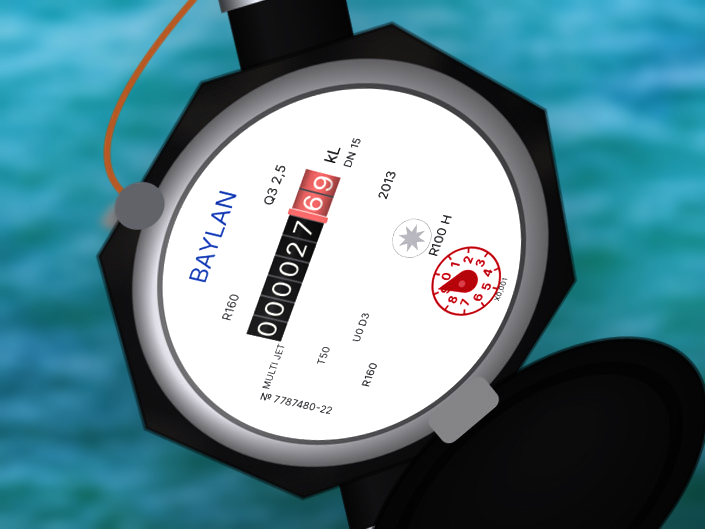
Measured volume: **27.689** kL
